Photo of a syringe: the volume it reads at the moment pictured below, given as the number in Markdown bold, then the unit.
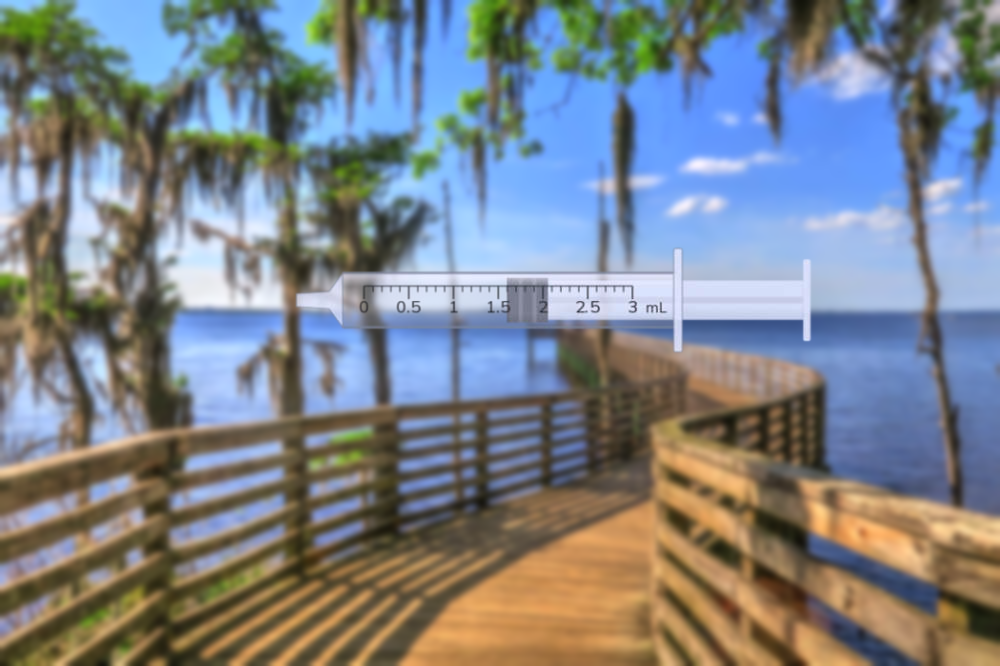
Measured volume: **1.6** mL
